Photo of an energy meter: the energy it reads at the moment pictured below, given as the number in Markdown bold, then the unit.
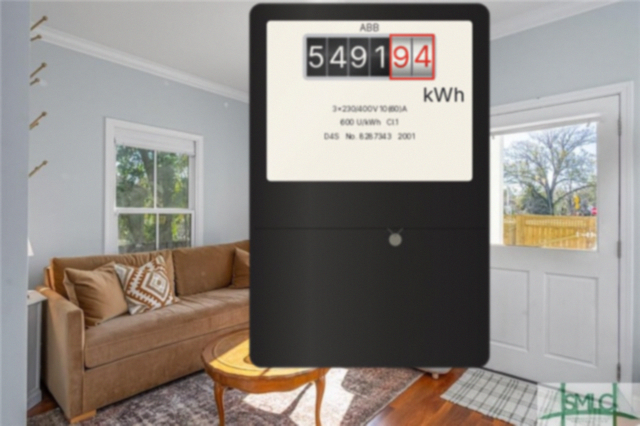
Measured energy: **5491.94** kWh
